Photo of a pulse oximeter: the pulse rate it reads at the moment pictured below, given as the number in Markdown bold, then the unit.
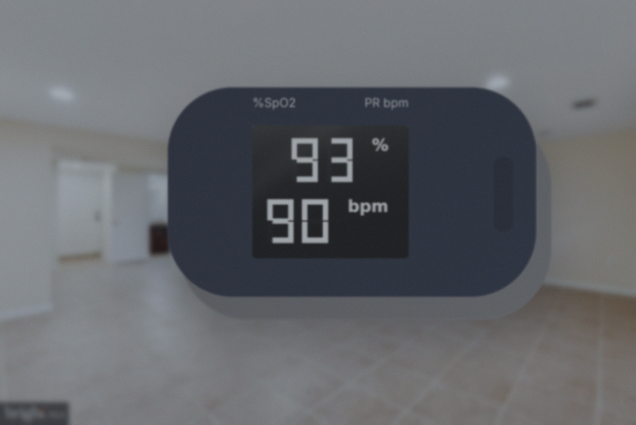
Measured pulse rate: **90** bpm
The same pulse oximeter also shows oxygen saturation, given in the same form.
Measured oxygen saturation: **93** %
